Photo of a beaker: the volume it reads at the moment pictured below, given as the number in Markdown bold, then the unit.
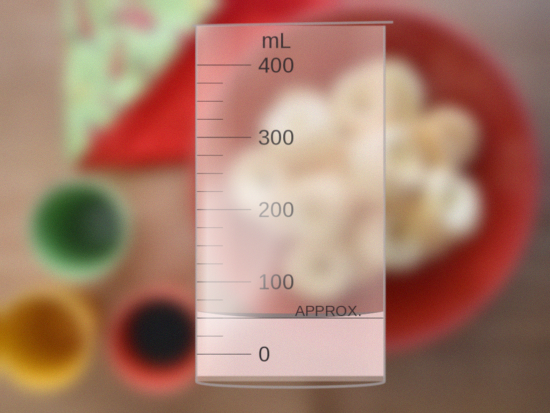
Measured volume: **50** mL
